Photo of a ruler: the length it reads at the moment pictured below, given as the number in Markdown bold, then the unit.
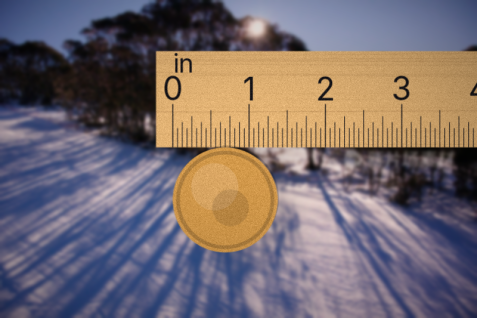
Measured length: **1.375** in
